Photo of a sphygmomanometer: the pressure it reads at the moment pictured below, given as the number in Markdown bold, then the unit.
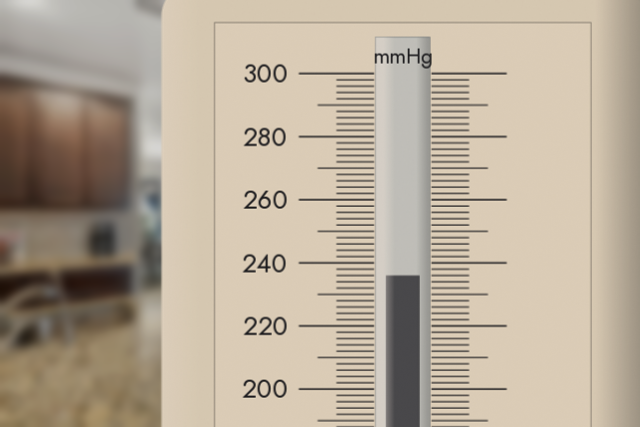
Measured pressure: **236** mmHg
